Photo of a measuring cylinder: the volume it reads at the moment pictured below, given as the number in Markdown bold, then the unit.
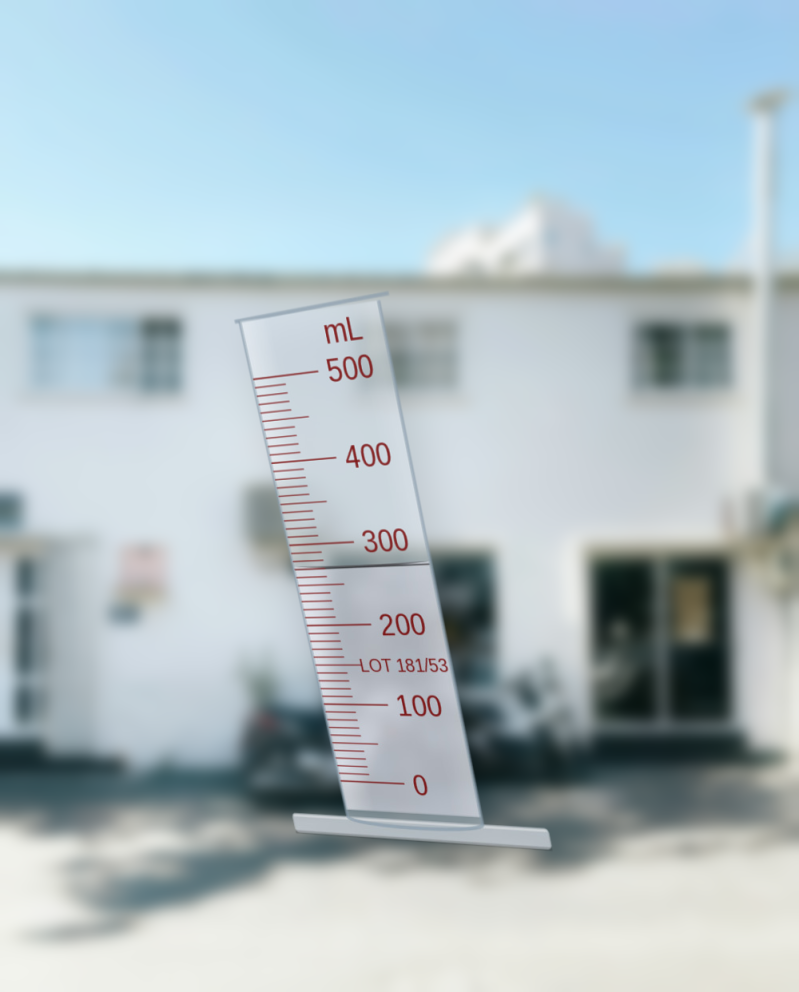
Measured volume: **270** mL
